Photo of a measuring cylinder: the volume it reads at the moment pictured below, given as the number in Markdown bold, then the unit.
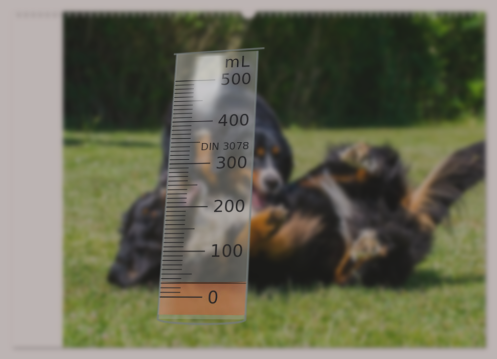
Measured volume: **30** mL
